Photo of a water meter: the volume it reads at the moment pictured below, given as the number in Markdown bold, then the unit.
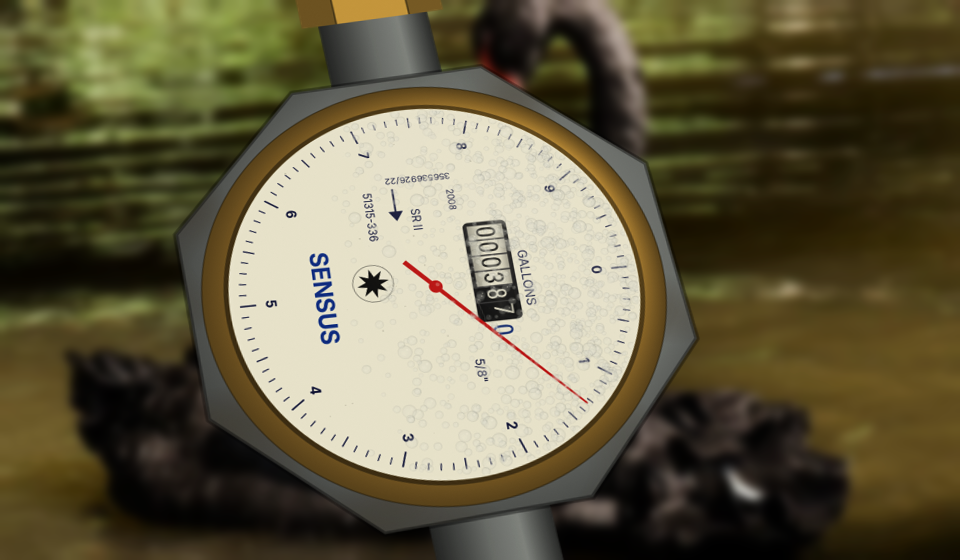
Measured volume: **3871.3** gal
